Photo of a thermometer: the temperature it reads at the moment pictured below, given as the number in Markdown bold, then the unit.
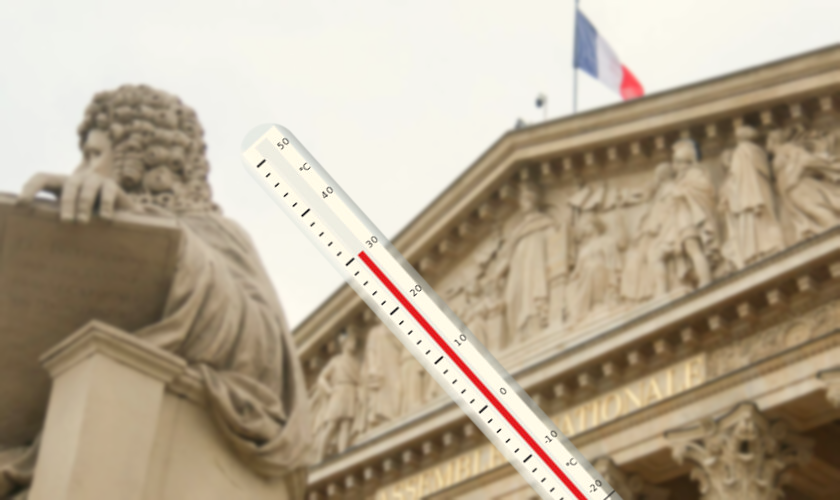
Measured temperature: **30** °C
